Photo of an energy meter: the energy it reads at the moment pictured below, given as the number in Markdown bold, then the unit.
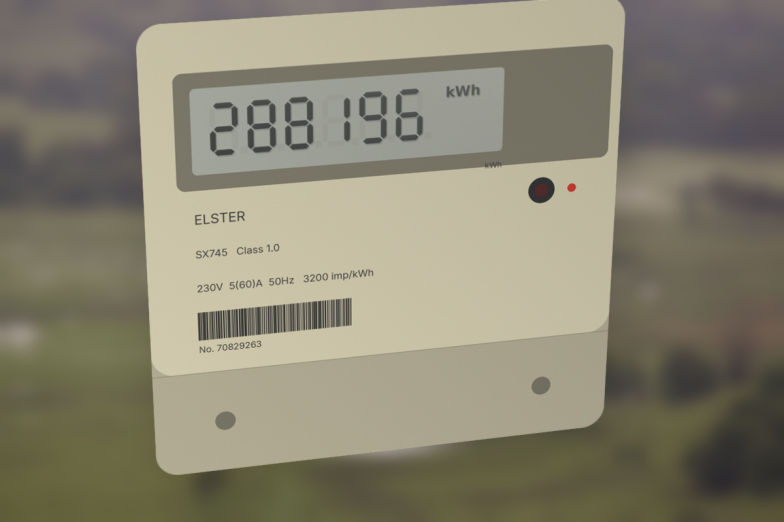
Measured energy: **288196** kWh
